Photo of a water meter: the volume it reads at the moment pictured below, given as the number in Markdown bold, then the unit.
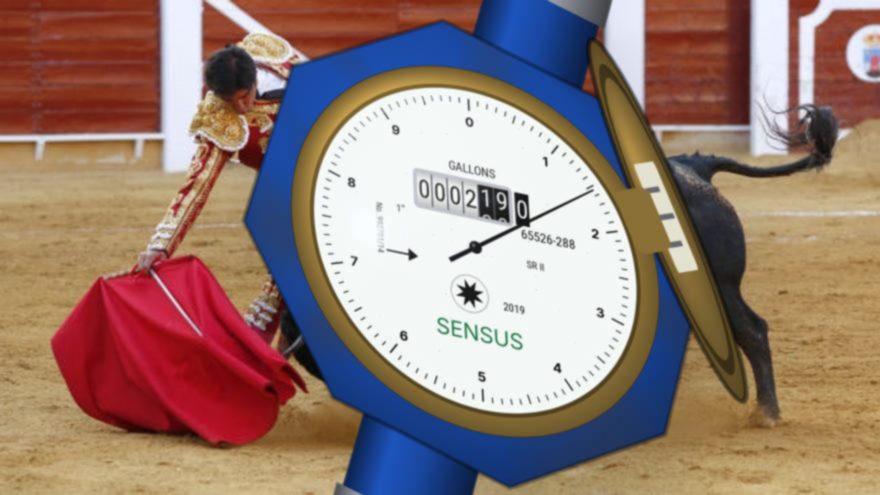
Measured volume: **2191.5** gal
